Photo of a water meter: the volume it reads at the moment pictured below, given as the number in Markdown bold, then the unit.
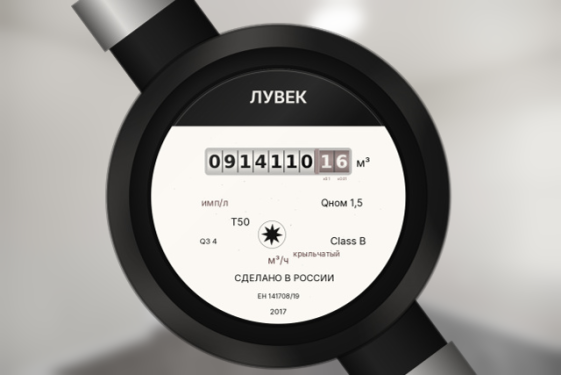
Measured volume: **914110.16** m³
